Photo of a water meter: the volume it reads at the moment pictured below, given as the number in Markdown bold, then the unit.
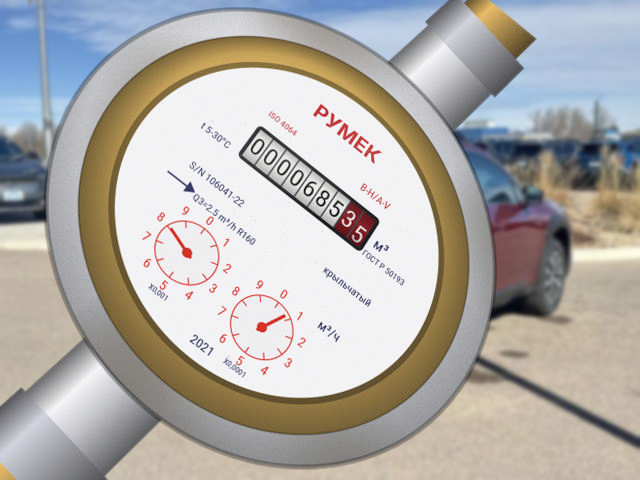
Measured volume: **685.3480** m³
